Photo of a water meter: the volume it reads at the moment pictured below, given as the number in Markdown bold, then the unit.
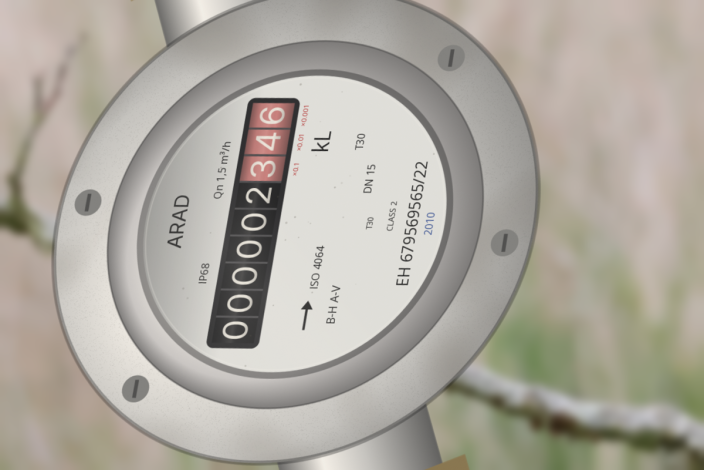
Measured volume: **2.346** kL
